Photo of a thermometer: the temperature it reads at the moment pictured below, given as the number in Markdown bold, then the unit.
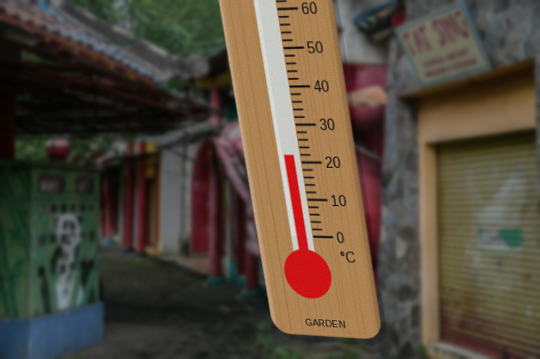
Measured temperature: **22** °C
